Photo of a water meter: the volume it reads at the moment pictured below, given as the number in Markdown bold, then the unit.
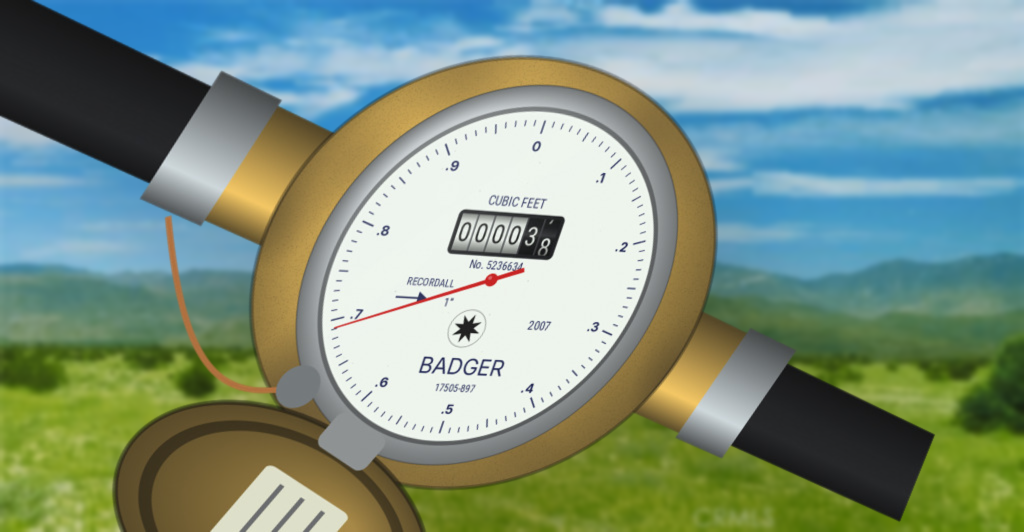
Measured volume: **37.69** ft³
